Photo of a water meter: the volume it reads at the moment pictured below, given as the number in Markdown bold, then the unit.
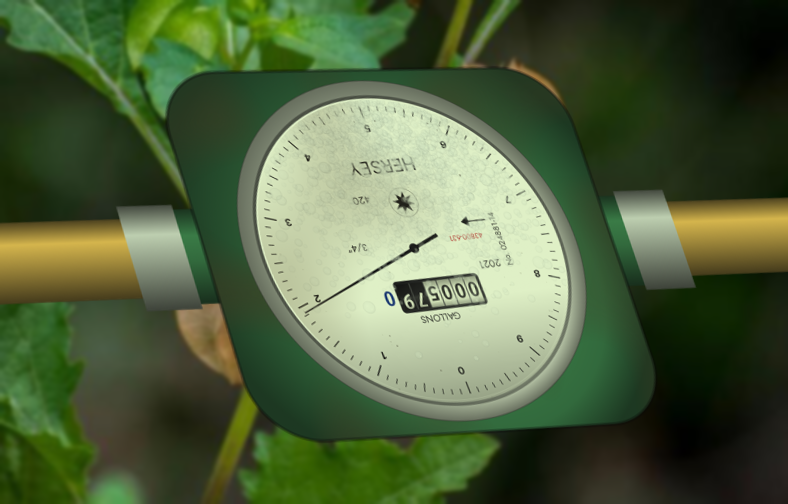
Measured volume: **5791.9** gal
